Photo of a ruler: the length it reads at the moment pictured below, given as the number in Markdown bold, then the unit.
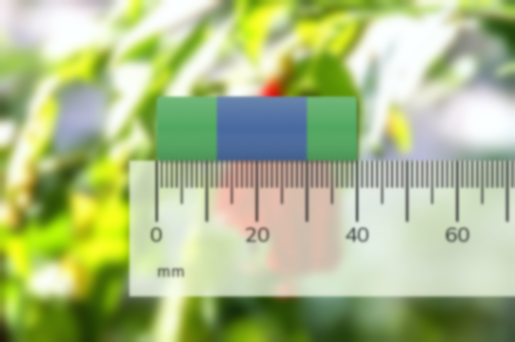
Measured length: **40** mm
